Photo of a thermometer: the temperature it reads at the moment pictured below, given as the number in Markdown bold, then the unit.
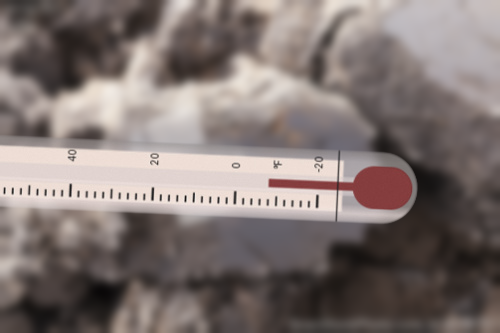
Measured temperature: **-8** °F
